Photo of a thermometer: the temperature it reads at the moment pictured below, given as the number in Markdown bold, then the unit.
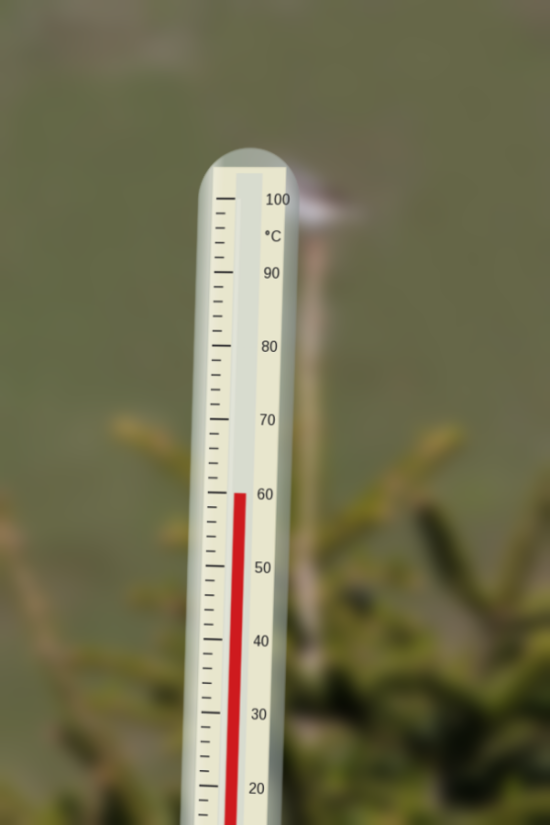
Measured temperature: **60** °C
